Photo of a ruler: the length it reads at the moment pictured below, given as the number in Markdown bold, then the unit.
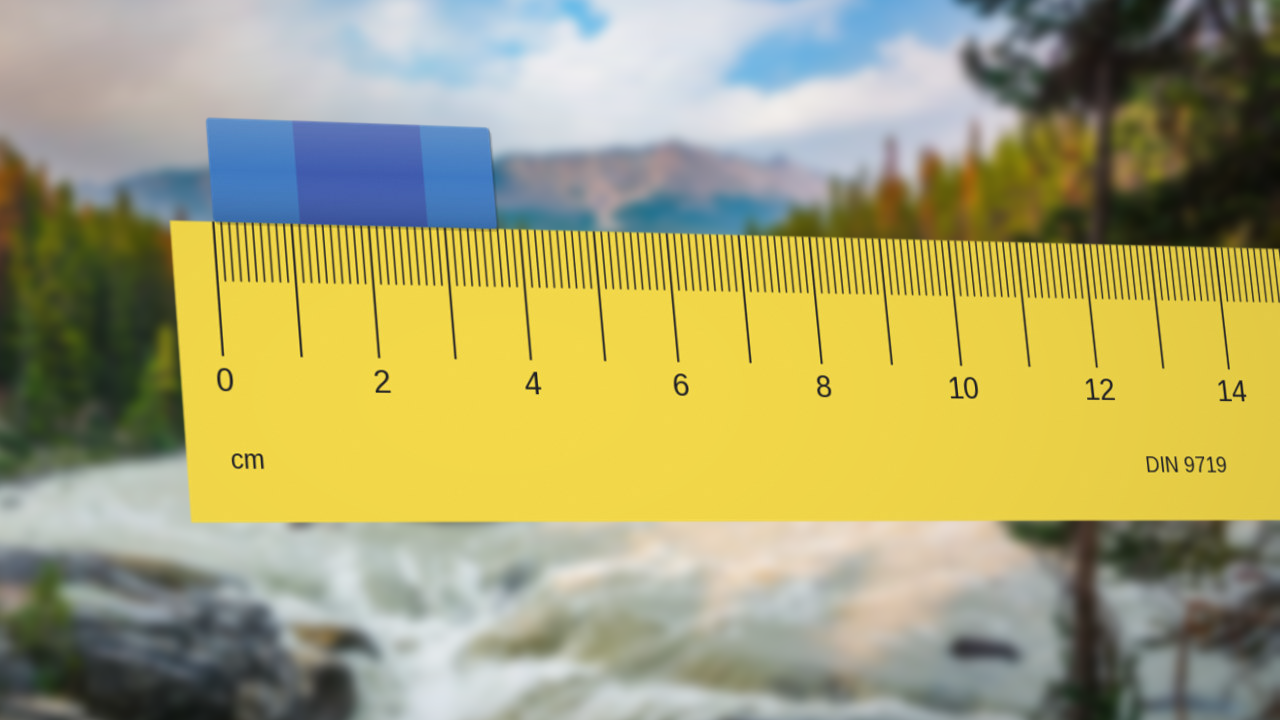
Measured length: **3.7** cm
